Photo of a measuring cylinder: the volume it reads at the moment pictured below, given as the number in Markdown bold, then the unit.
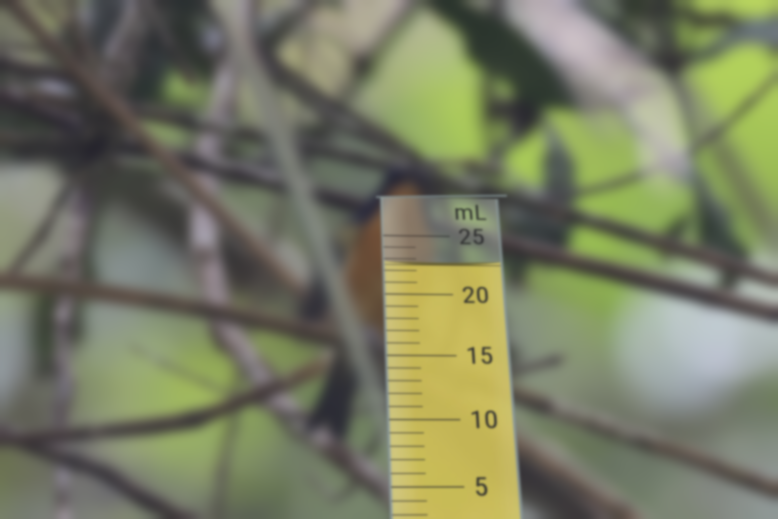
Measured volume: **22.5** mL
